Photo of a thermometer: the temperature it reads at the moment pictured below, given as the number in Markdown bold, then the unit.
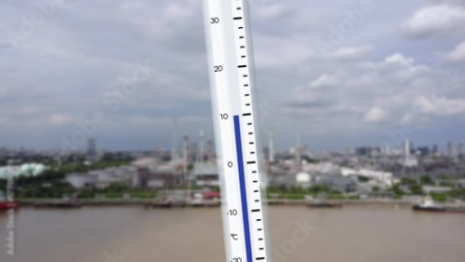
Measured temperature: **10** °C
